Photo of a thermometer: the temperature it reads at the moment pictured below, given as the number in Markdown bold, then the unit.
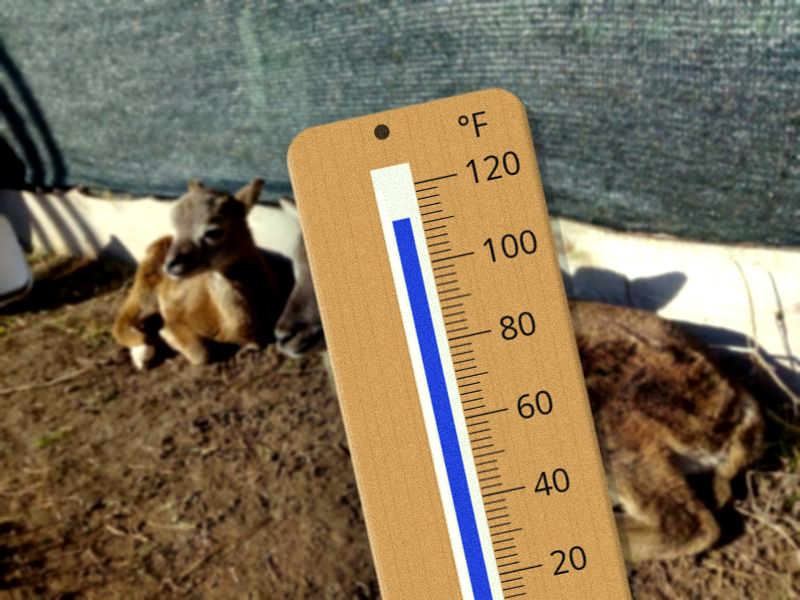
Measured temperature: **112** °F
